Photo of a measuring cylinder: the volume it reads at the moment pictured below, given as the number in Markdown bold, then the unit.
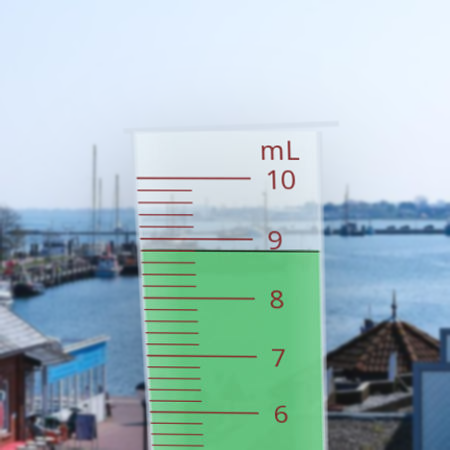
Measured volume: **8.8** mL
